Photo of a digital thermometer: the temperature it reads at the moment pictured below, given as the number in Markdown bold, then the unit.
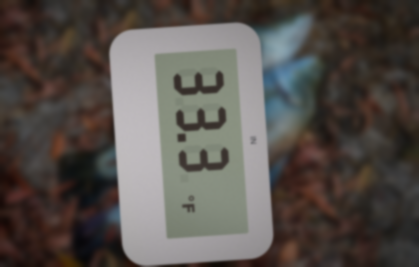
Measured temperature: **33.3** °F
